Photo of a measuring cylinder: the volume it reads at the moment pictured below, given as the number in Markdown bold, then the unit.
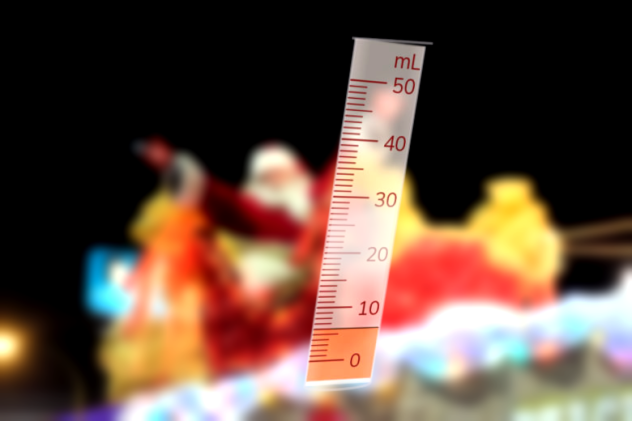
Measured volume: **6** mL
